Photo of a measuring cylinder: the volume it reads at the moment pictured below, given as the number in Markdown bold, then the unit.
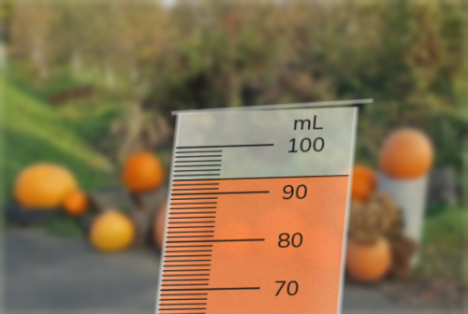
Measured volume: **93** mL
